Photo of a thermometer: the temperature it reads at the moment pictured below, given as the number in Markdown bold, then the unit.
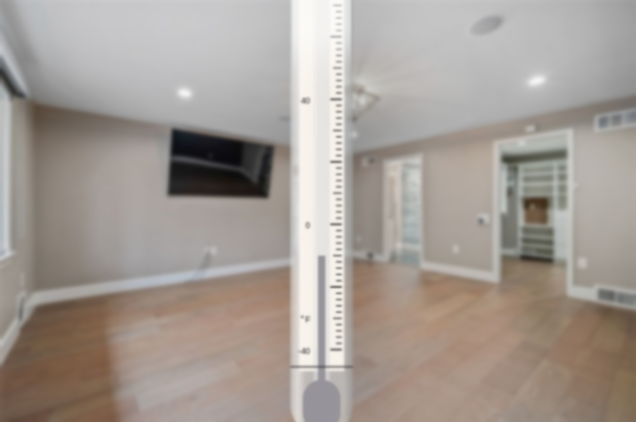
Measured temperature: **-10** °F
